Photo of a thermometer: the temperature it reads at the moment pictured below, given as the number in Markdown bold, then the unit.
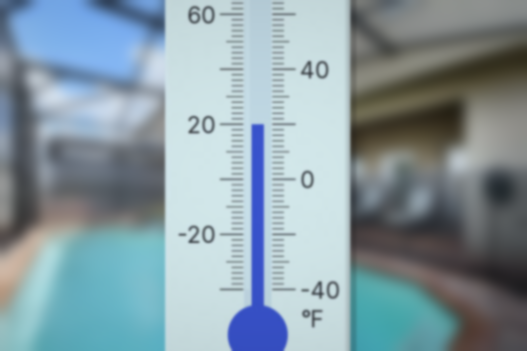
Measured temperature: **20** °F
